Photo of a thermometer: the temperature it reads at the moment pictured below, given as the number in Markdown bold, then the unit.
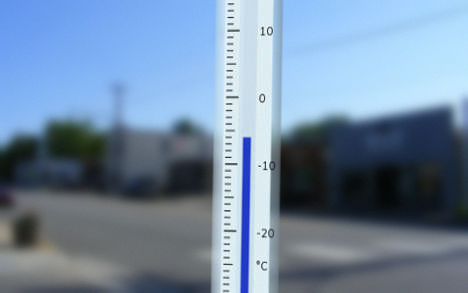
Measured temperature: **-6** °C
